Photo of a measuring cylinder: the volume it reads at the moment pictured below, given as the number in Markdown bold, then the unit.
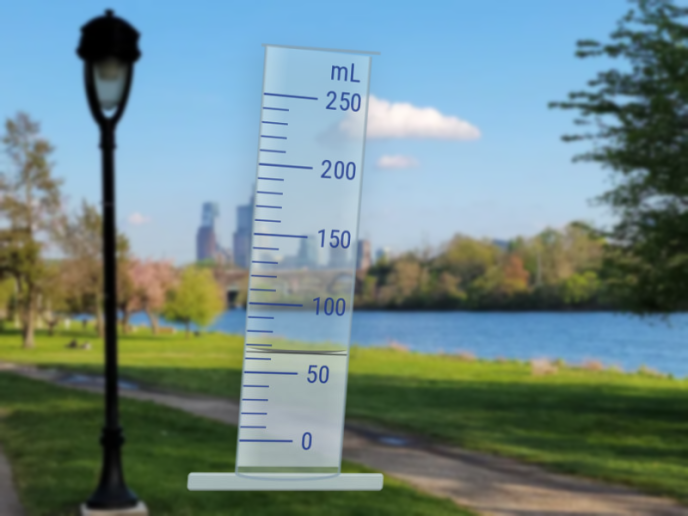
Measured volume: **65** mL
